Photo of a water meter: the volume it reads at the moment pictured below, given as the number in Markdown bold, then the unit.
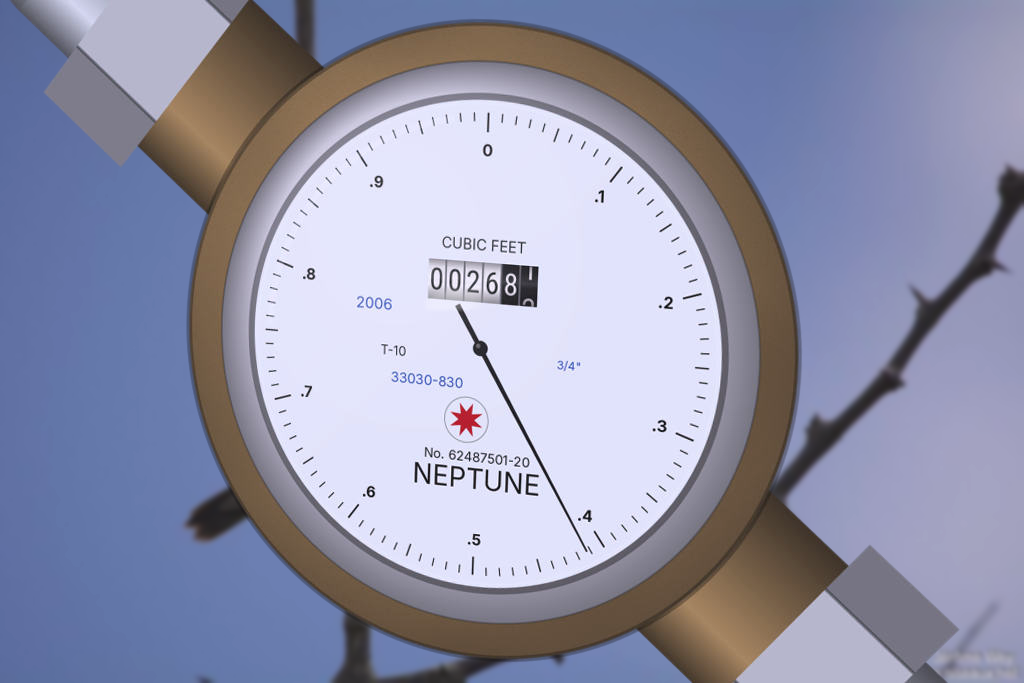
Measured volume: **2681.41** ft³
